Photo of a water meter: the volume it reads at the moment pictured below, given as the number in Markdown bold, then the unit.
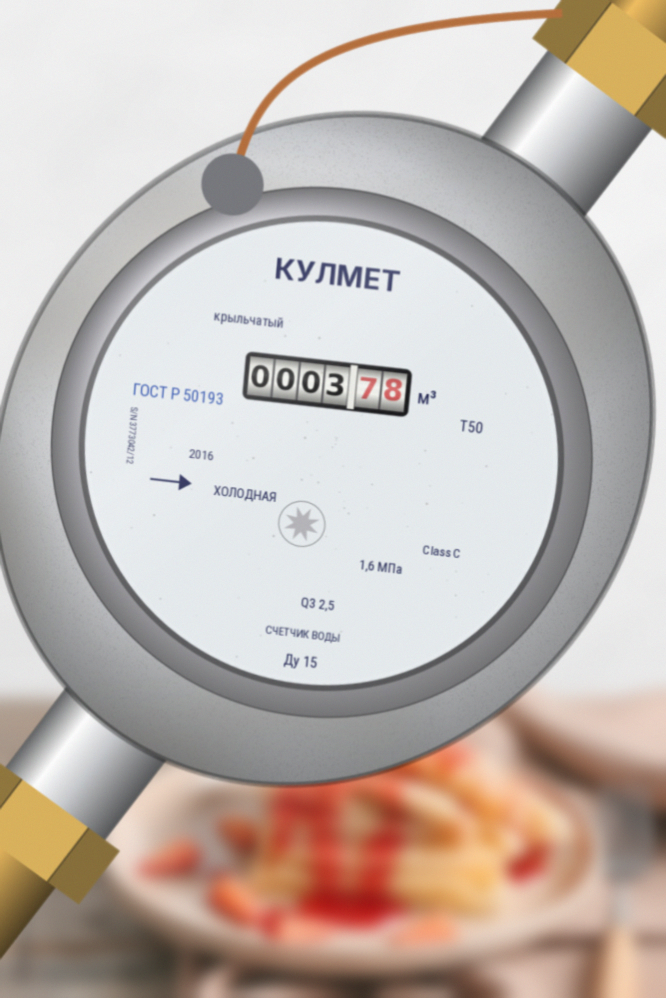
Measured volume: **3.78** m³
